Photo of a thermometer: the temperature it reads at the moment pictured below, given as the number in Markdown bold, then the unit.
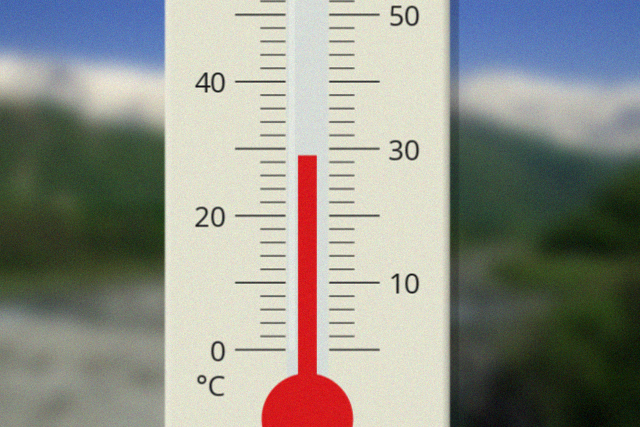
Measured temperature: **29** °C
